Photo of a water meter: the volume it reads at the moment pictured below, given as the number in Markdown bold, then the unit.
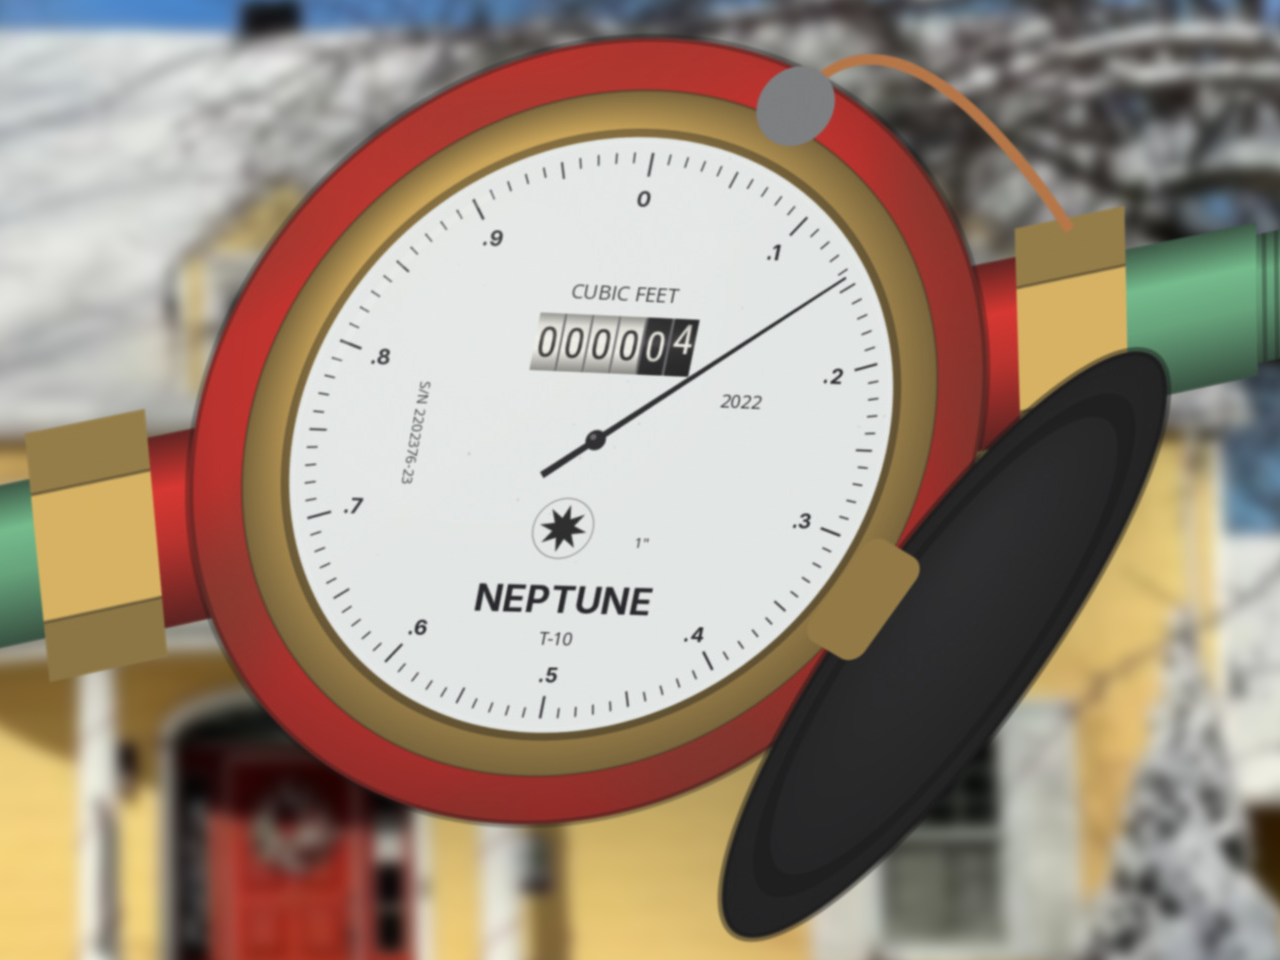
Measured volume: **4.14** ft³
